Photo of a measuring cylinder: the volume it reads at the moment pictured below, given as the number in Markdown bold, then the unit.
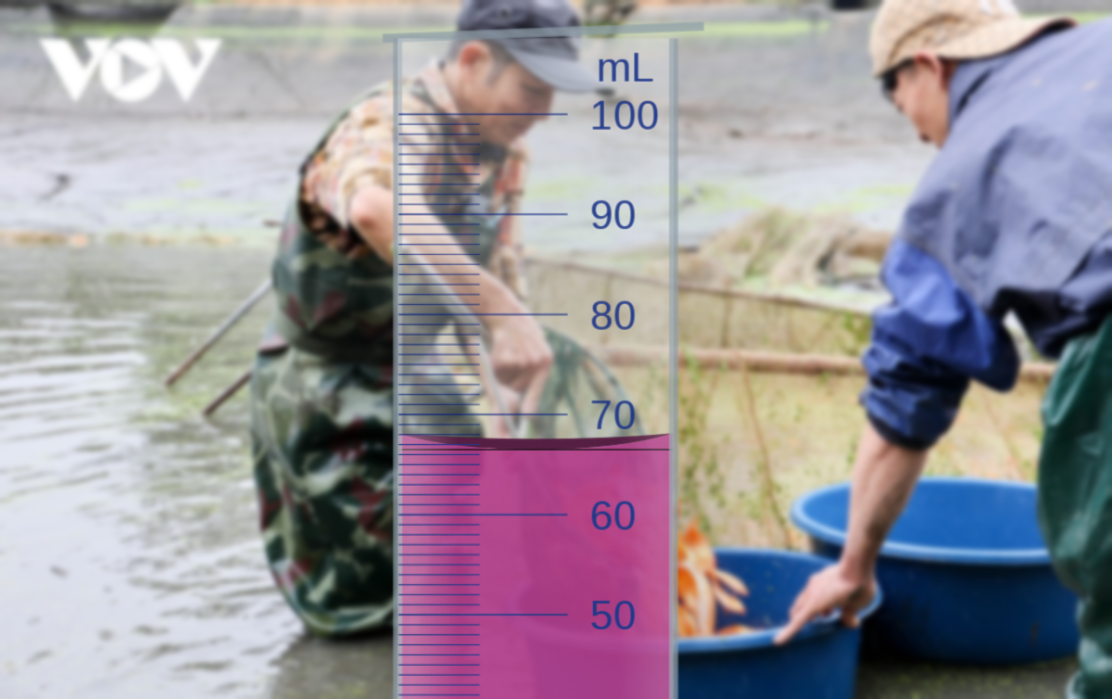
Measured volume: **66.5** mL
